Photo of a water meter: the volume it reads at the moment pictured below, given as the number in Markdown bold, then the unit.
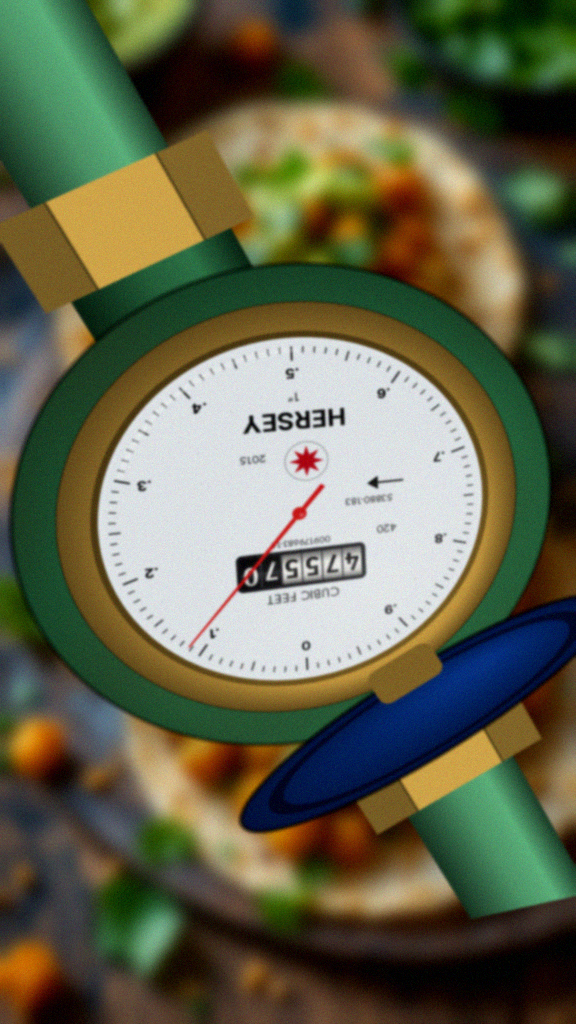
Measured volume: **475570.11** ft³
